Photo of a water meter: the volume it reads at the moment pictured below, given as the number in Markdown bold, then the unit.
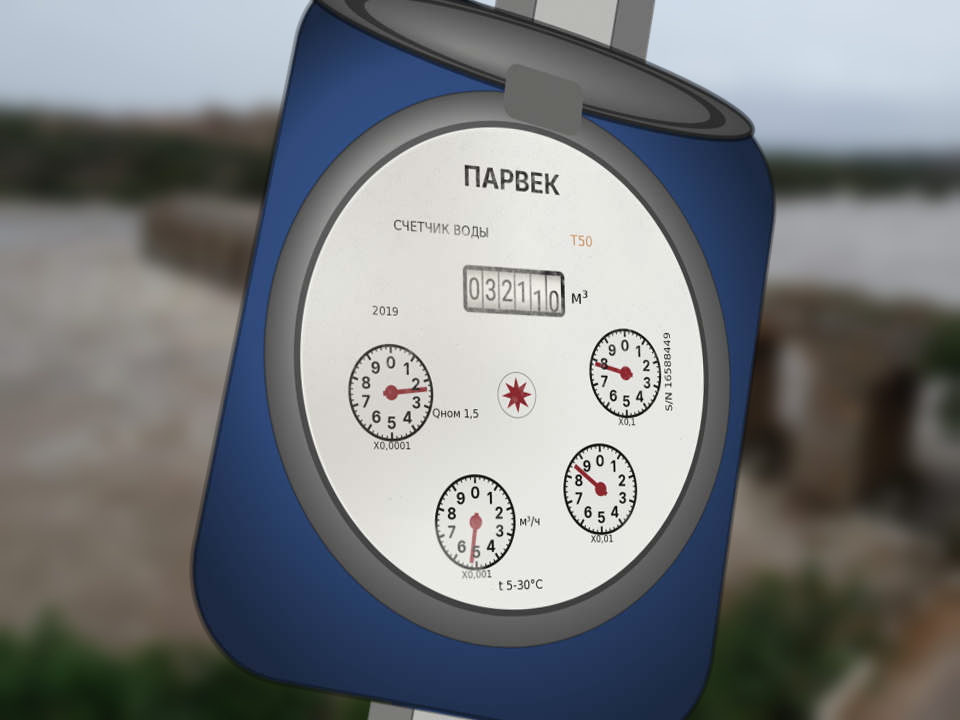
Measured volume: **32109.7852** m³
